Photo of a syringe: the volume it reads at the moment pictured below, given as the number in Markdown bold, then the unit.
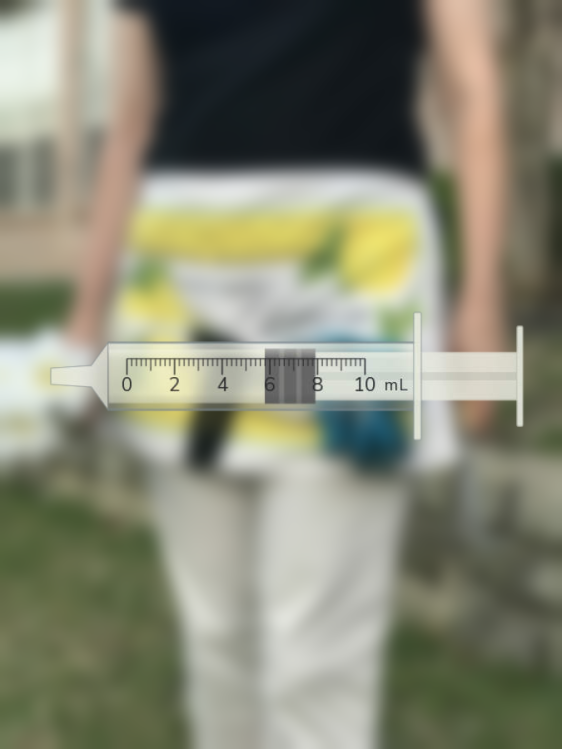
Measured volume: **5.8** mL
